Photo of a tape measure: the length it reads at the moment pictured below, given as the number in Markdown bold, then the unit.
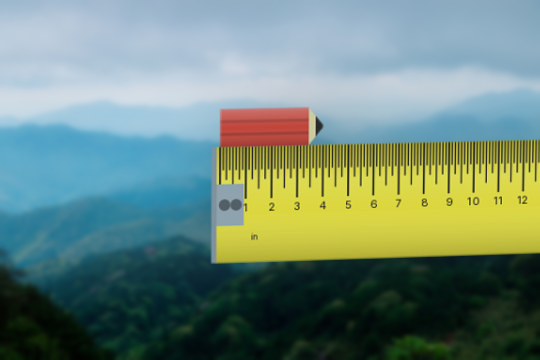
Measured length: **4** in
